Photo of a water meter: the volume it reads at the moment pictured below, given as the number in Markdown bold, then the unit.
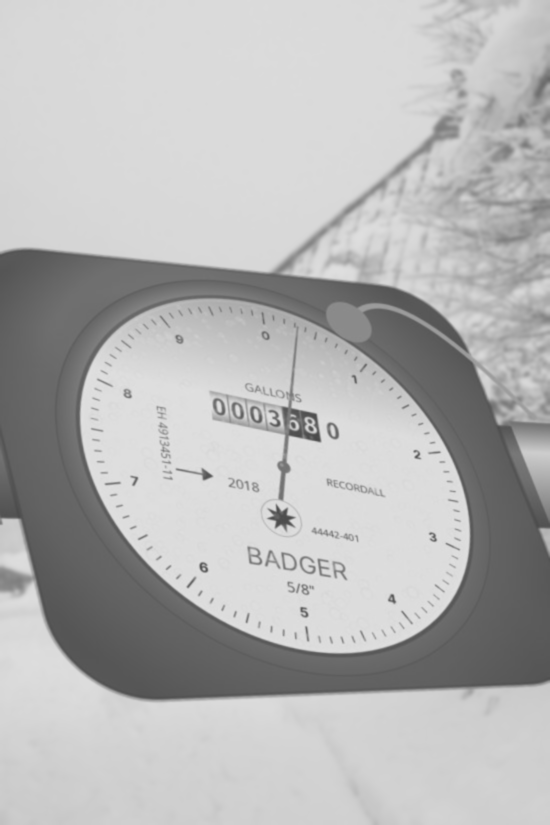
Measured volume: **3680.3** gal
